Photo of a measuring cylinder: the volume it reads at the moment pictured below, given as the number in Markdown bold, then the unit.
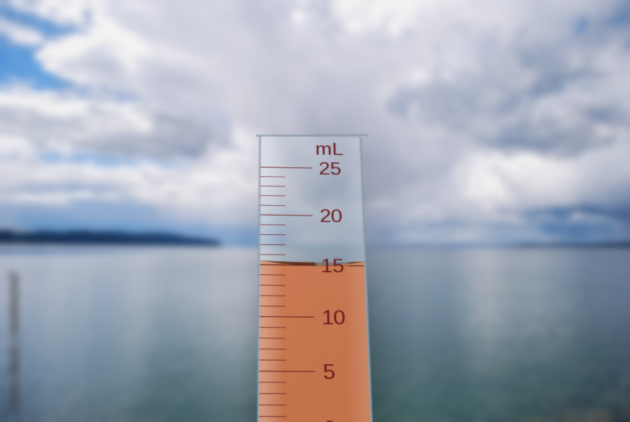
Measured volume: **15** mL
